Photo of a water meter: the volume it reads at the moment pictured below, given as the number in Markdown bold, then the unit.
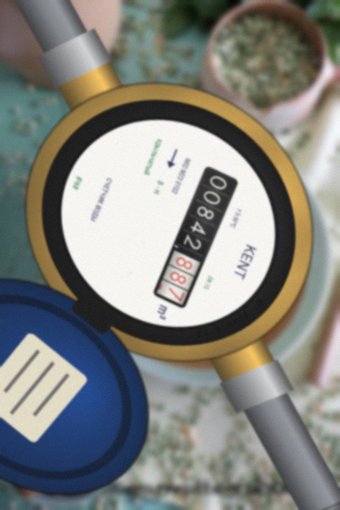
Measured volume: **842.887** m³
